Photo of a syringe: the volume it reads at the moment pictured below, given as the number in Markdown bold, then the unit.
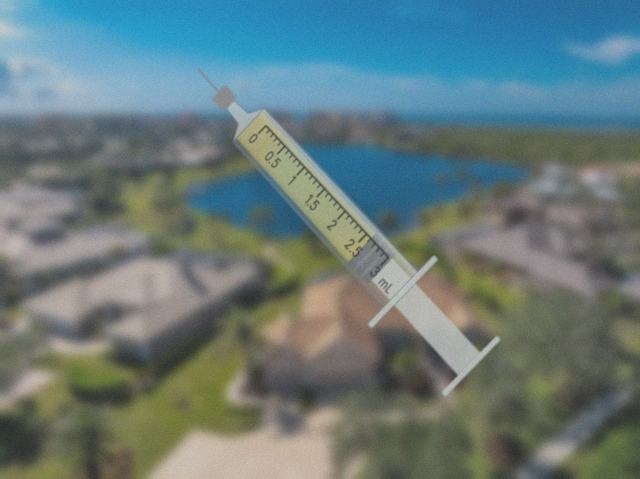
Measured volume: **2.6** mL
